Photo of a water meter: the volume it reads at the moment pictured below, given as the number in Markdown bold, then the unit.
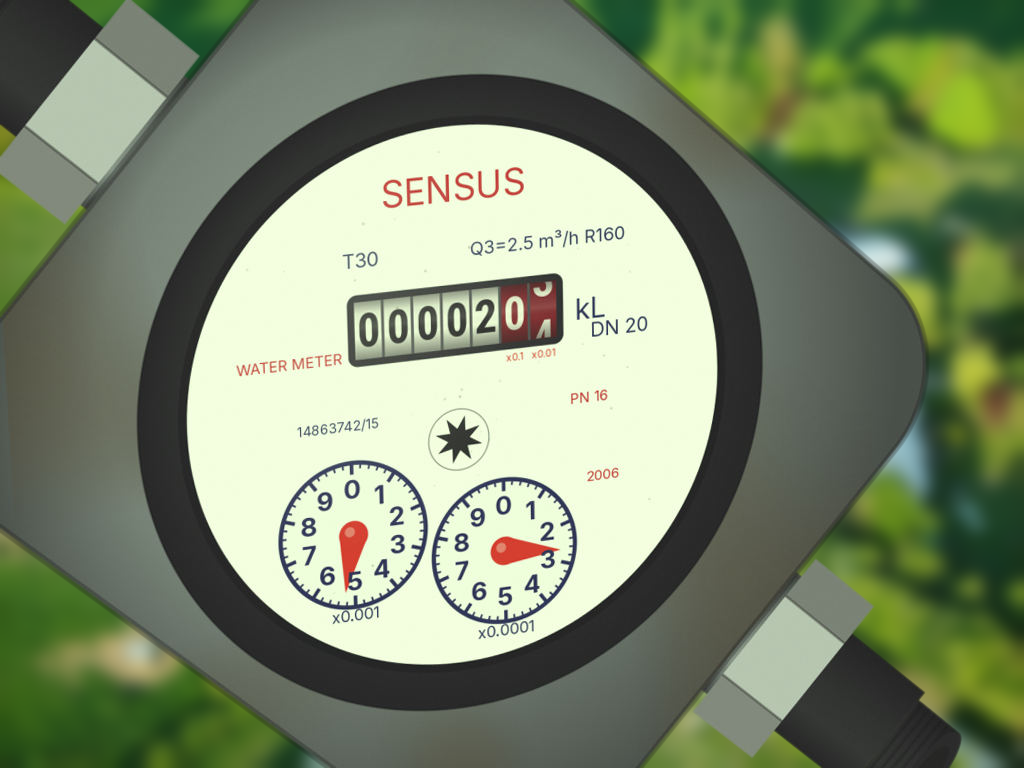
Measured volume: **2.0352** kL
